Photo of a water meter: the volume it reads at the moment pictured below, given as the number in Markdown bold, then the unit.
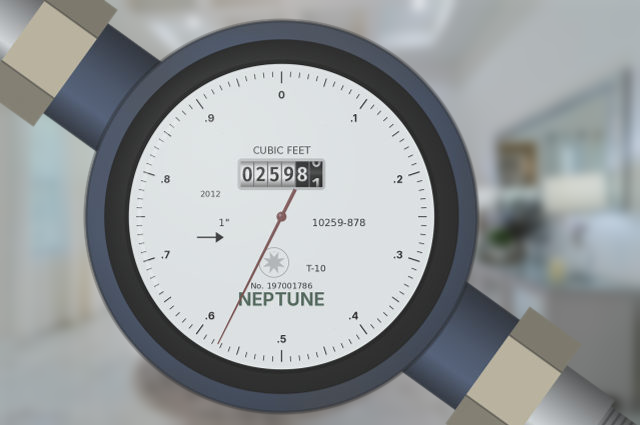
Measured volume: **25980.57** ft³
